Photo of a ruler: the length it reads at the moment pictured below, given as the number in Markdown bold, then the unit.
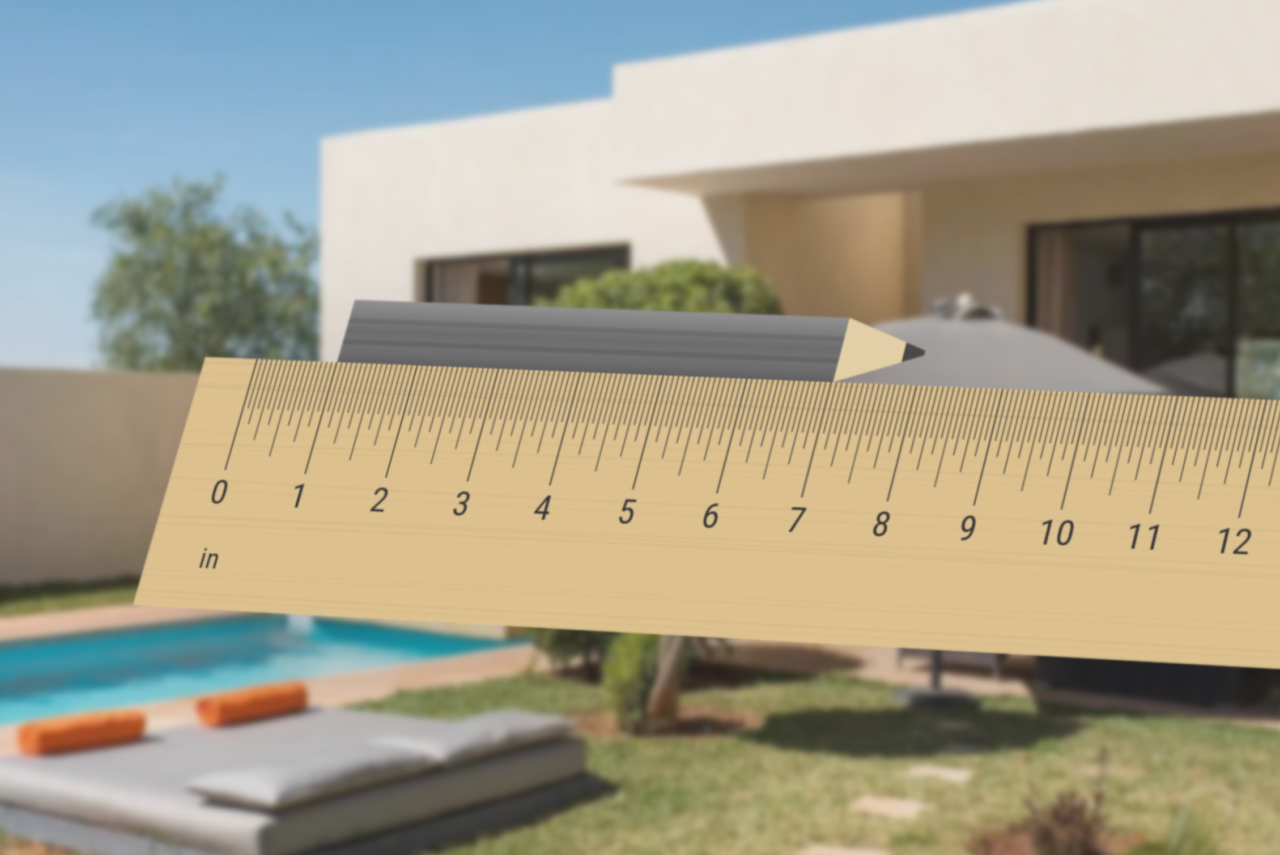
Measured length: **7** in
